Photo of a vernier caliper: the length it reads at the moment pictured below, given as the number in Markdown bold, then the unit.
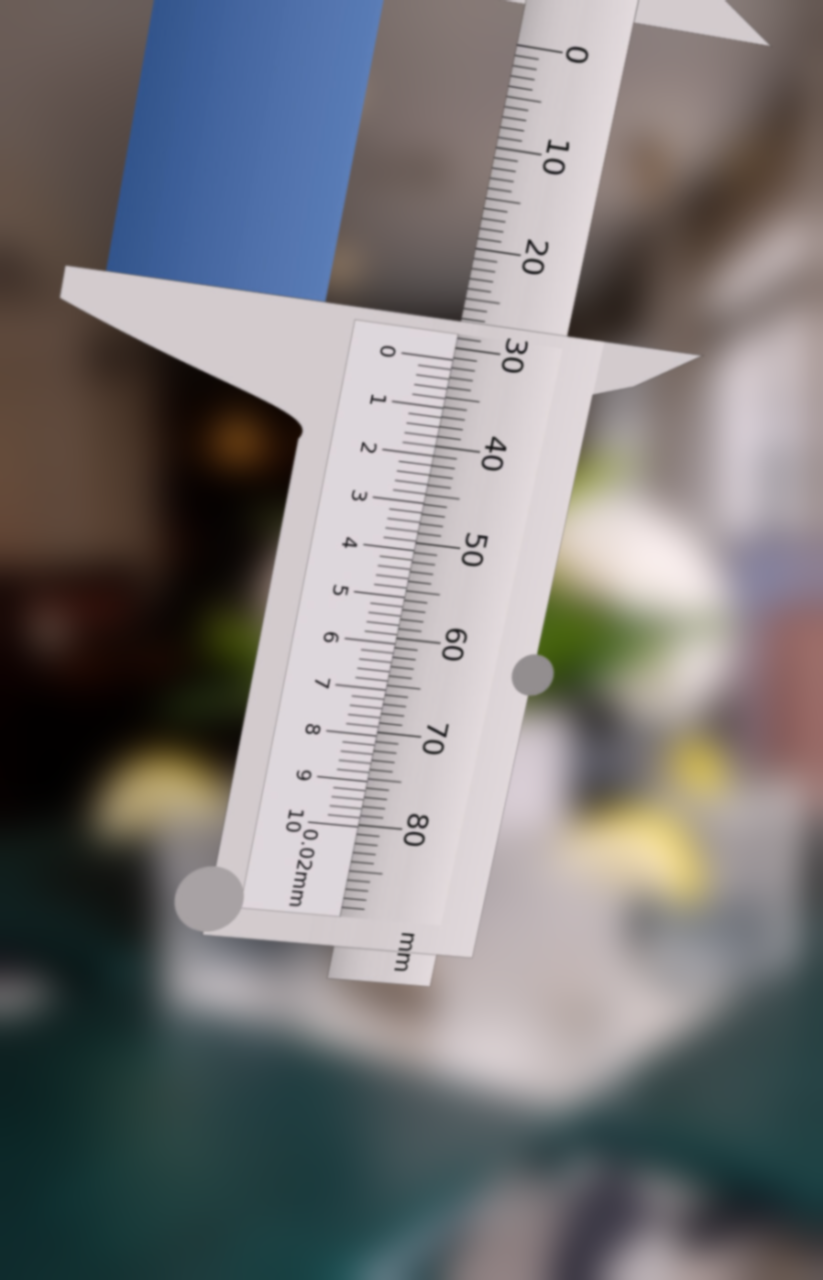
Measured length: **31.2** mm
